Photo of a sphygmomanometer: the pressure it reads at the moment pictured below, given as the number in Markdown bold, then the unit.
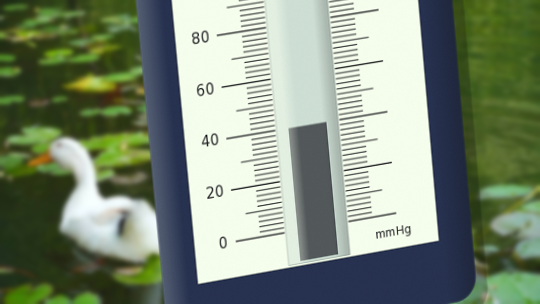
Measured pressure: **40** mmHg
